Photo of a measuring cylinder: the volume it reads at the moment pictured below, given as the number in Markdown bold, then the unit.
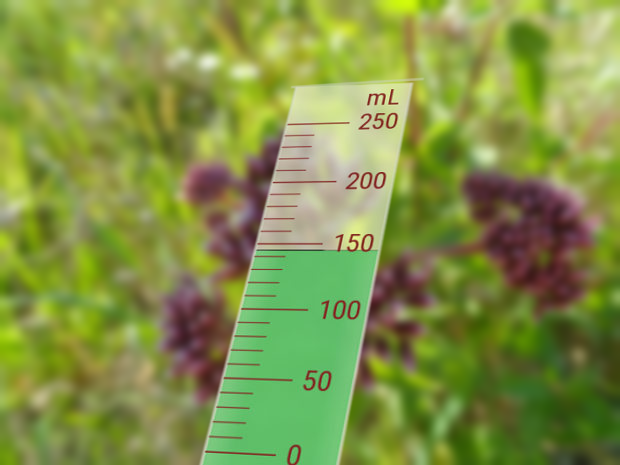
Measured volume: **145** mL
